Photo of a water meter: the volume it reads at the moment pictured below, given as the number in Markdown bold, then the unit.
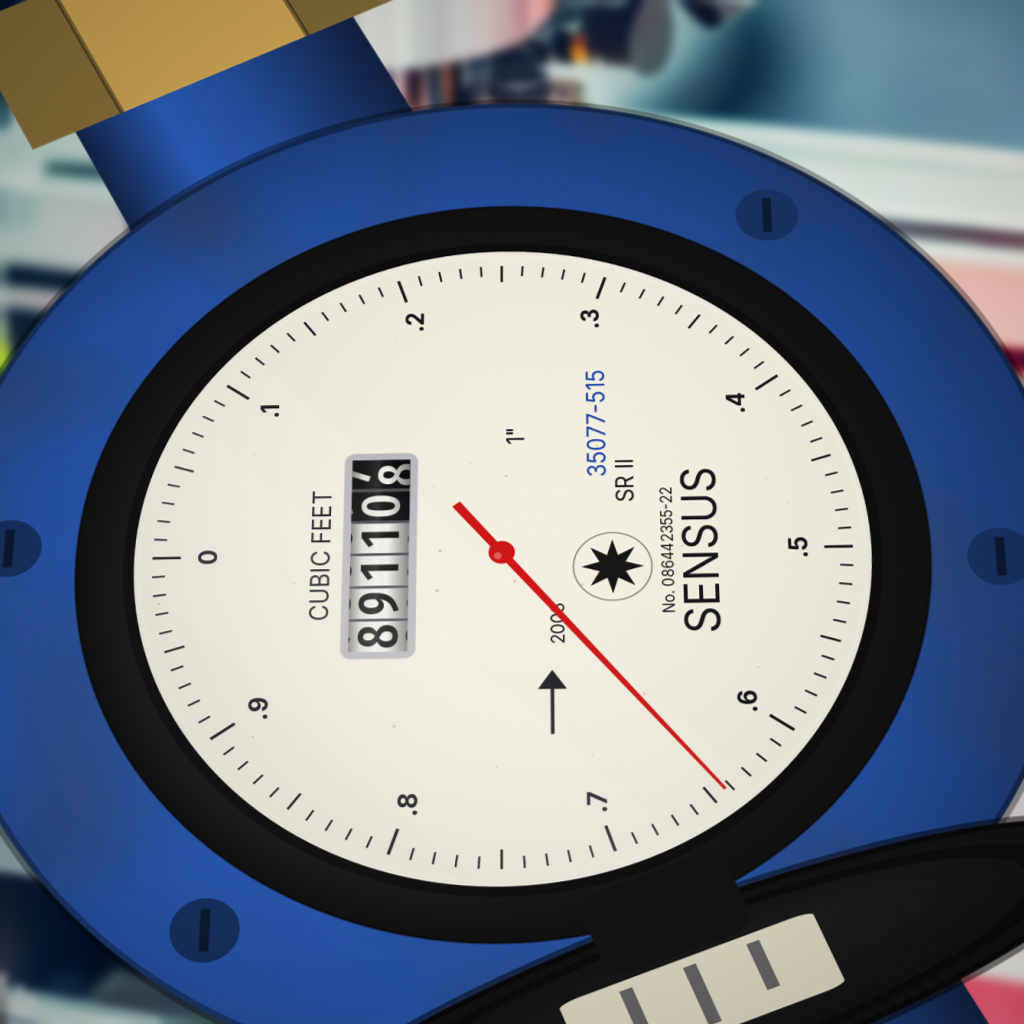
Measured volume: **891107.64** ft³
